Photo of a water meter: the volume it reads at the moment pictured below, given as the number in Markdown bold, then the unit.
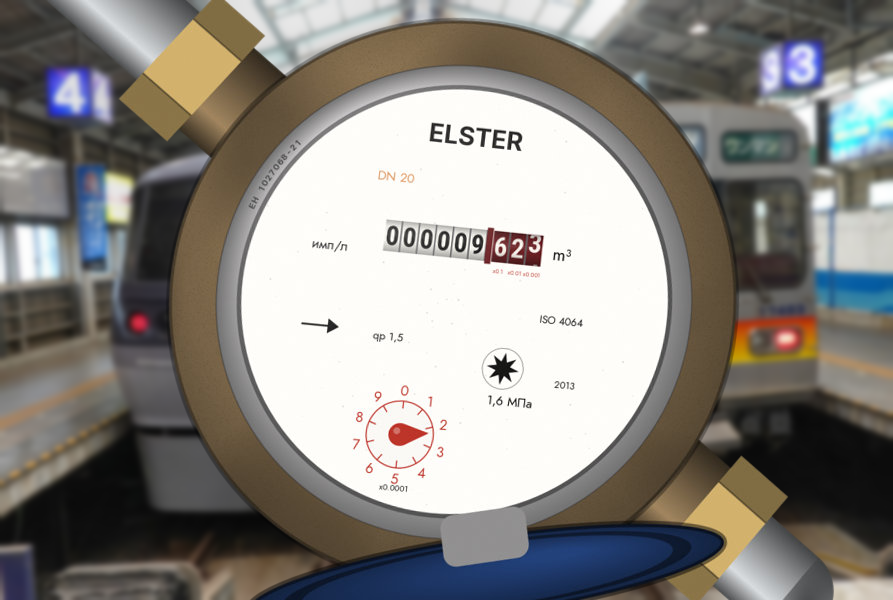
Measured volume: **9.6232** m³
